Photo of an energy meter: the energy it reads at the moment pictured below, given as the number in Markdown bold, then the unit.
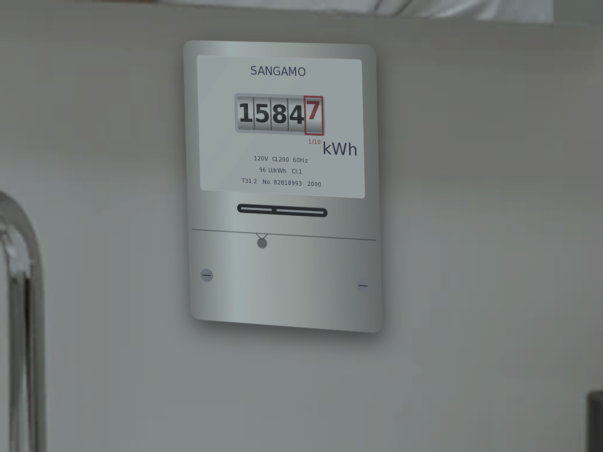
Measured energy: **1584.7** kWh
